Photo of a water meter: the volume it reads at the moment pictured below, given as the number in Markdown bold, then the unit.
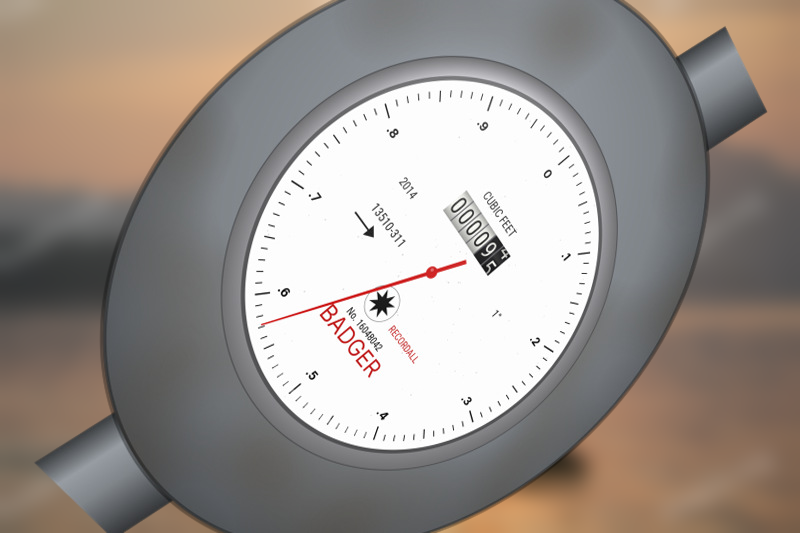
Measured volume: **94.57** ft³
